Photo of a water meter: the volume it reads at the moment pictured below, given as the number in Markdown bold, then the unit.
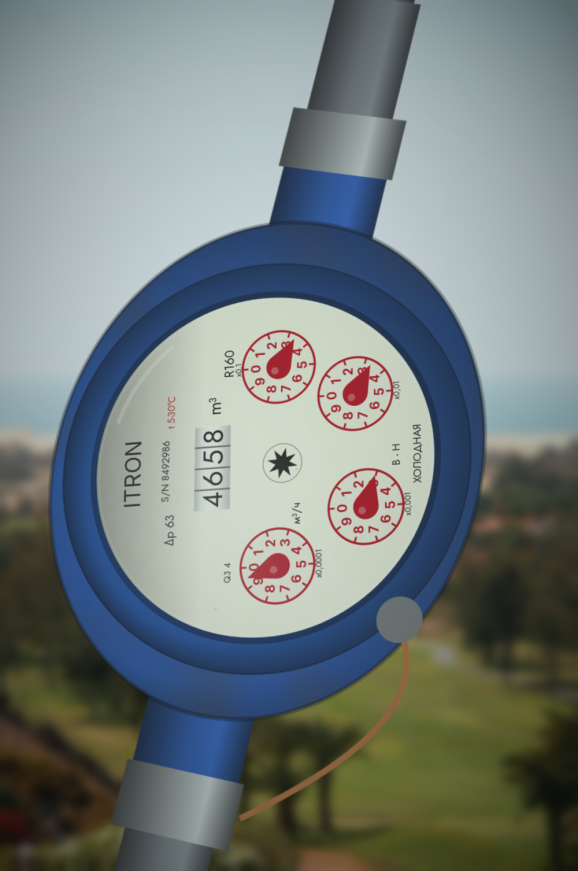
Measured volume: **4658.3329** m³
